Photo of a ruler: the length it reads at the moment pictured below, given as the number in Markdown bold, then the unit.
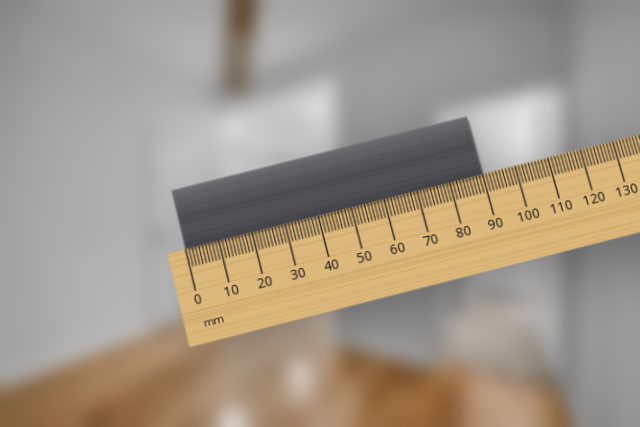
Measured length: **90** mm
